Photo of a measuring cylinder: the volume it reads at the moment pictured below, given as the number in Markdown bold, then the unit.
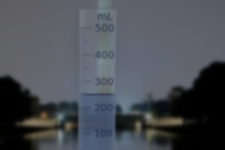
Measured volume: **250** mL
